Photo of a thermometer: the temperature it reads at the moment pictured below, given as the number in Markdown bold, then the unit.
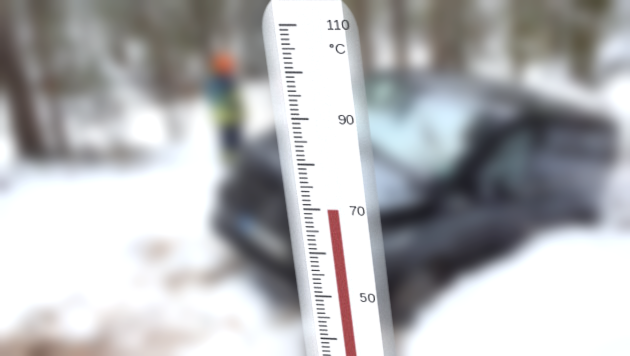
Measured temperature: **70** °C
